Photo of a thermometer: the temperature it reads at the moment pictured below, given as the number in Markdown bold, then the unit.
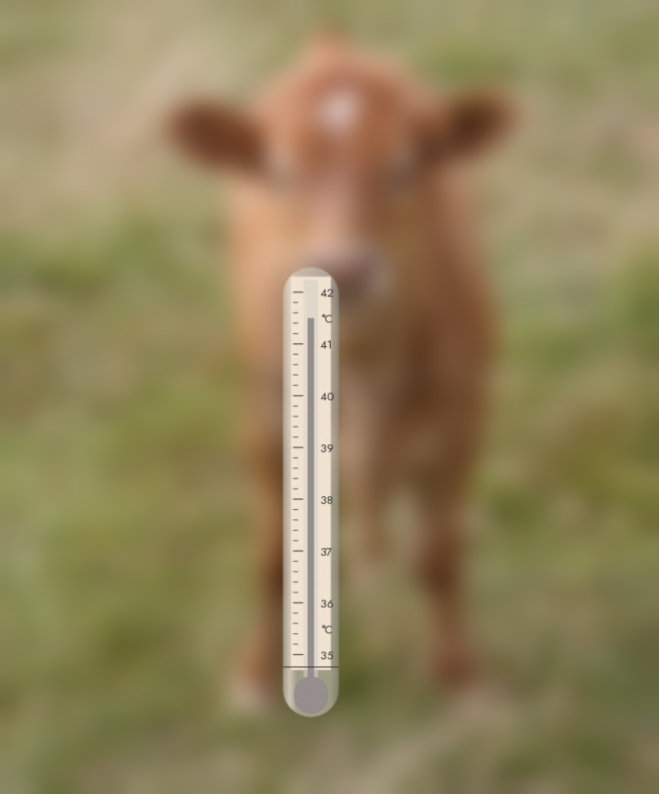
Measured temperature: **41.5** °C
